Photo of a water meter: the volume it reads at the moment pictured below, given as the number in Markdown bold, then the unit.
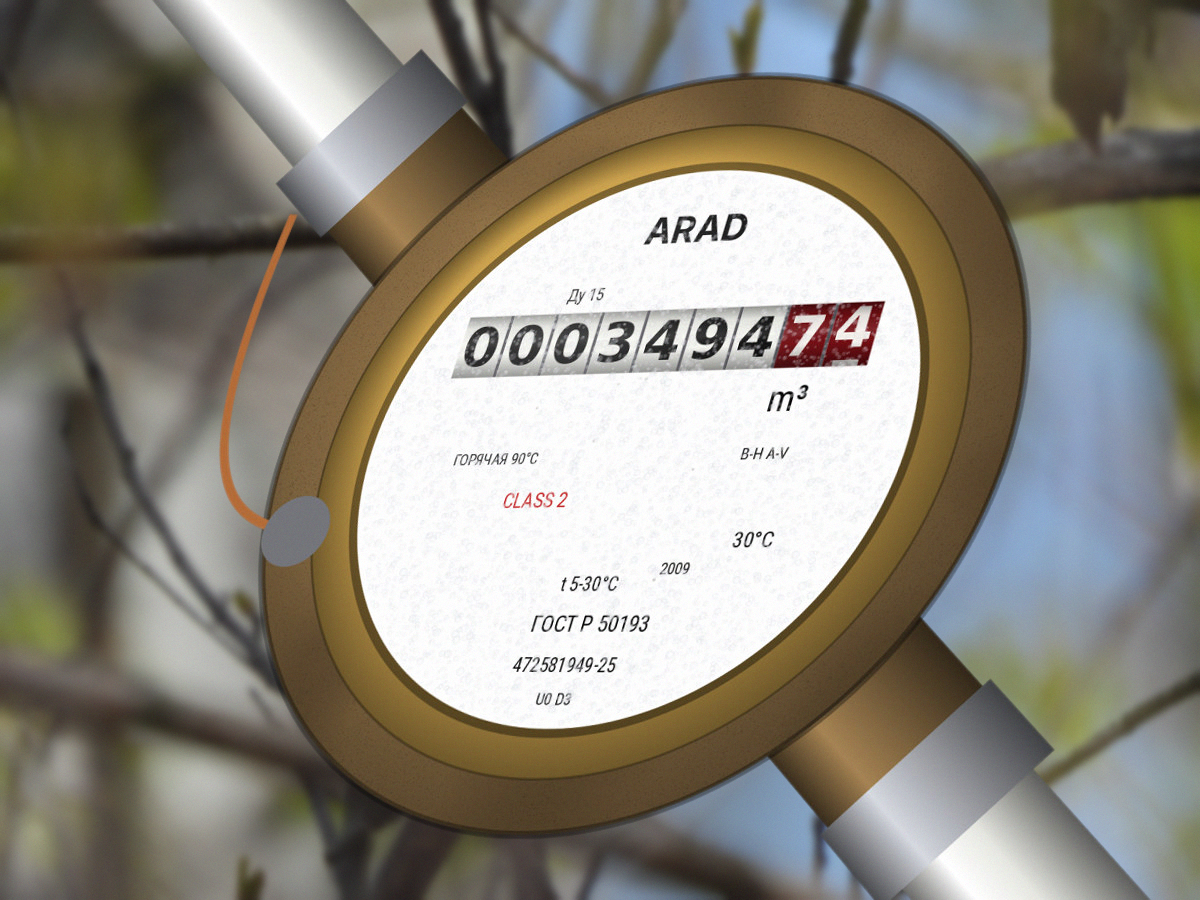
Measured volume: **3494.74** m³
